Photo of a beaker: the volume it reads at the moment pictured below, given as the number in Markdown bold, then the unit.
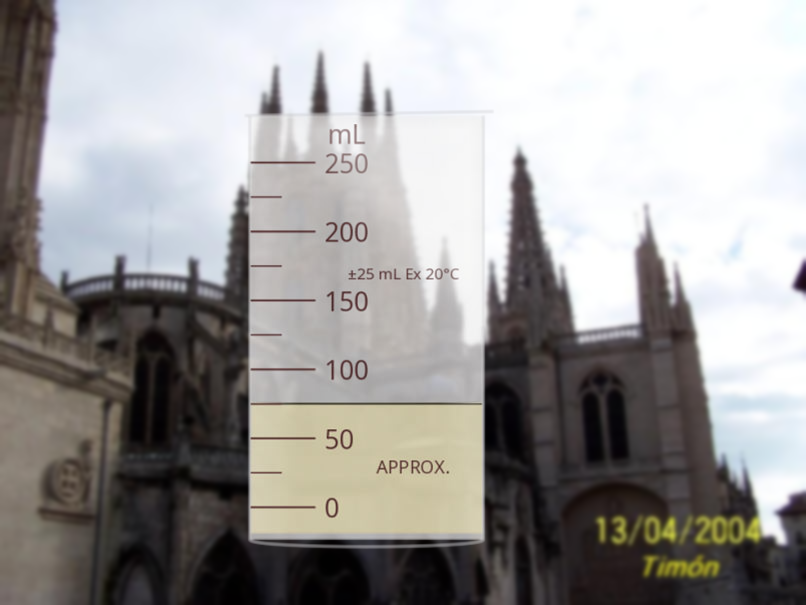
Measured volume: **75** mL
